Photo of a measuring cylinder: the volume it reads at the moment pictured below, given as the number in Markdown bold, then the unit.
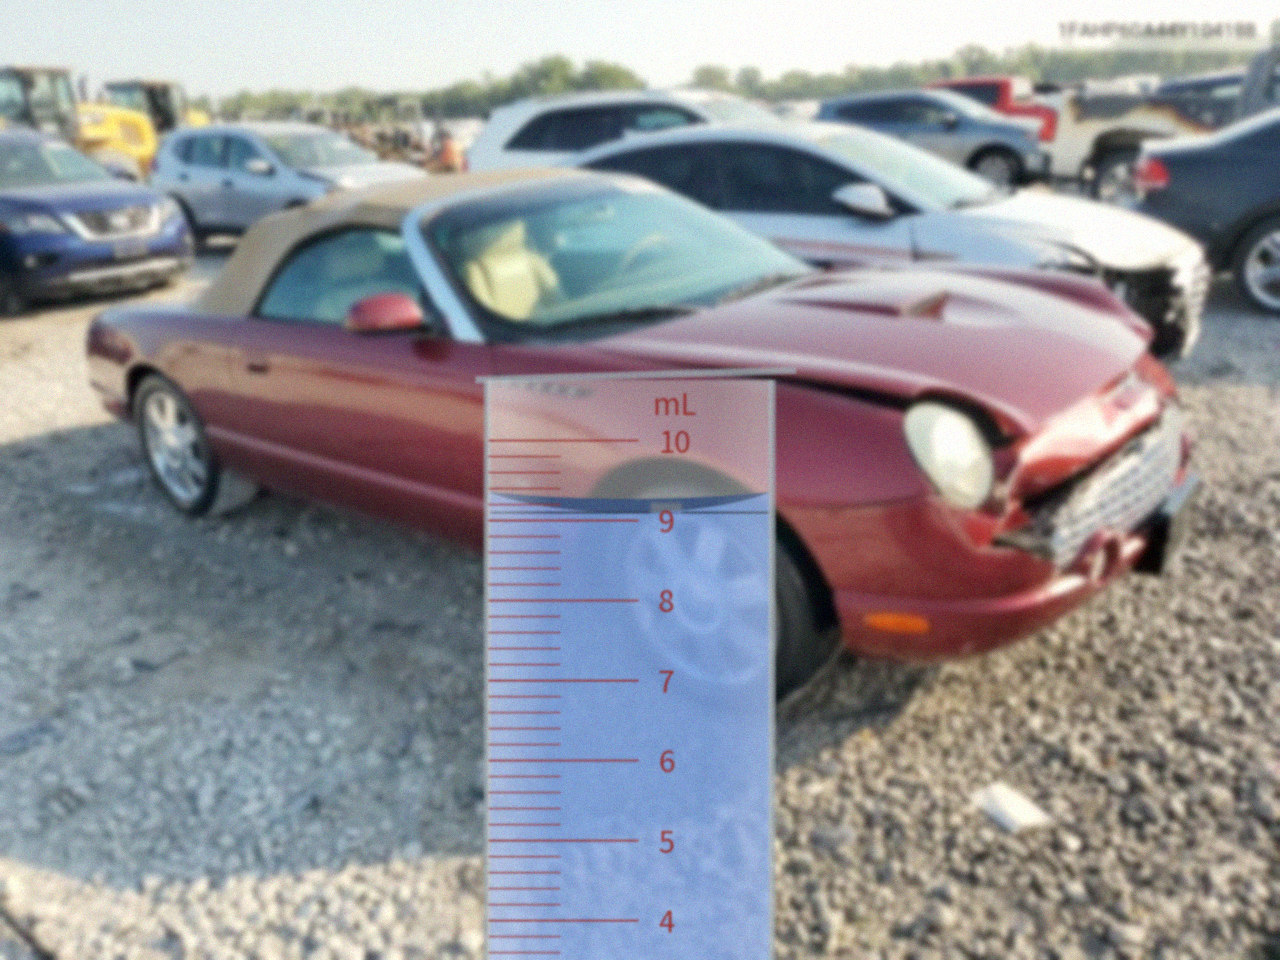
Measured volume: **9.1** mL
